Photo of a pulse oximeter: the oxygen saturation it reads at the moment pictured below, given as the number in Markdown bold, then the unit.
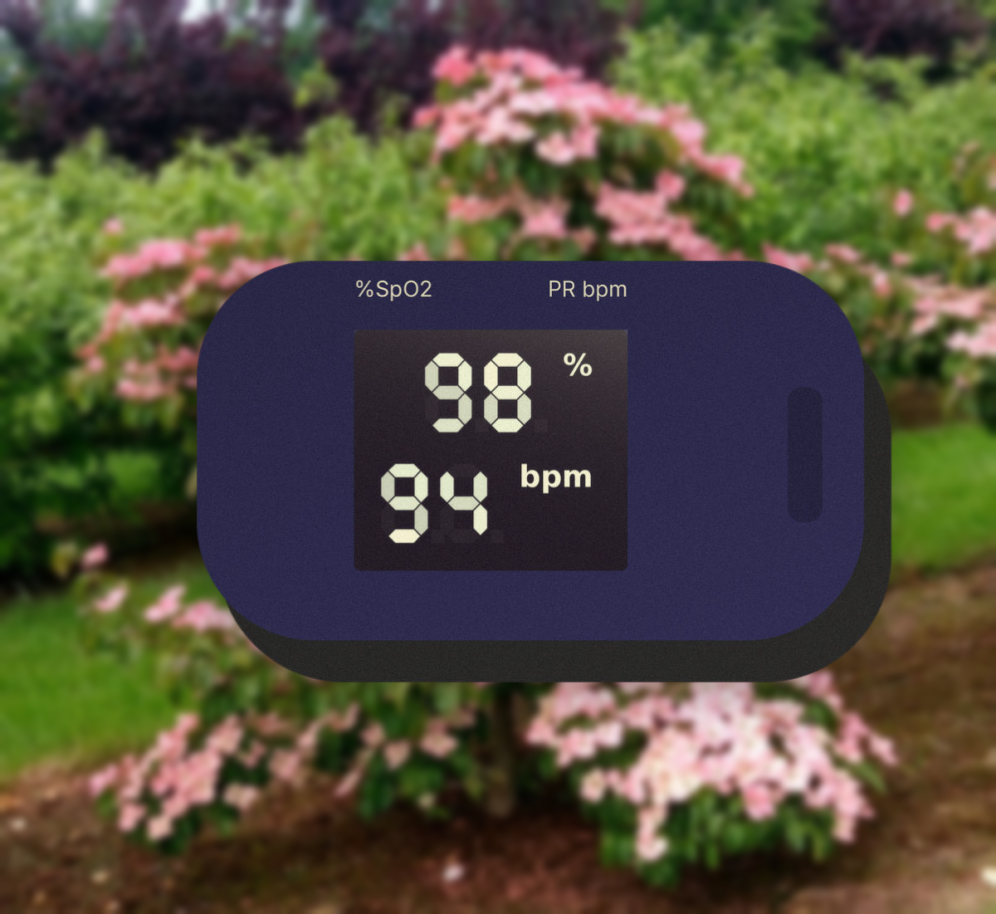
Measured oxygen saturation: **98** %
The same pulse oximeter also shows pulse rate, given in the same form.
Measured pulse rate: **94** bpm
